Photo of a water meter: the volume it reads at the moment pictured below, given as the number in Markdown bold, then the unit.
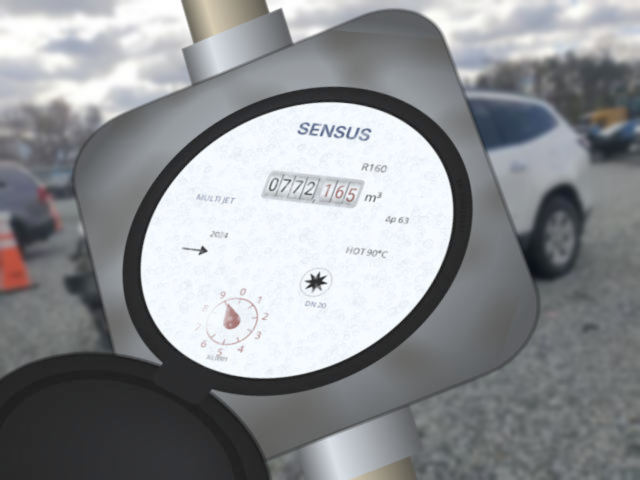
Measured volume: **772.1649** m³
